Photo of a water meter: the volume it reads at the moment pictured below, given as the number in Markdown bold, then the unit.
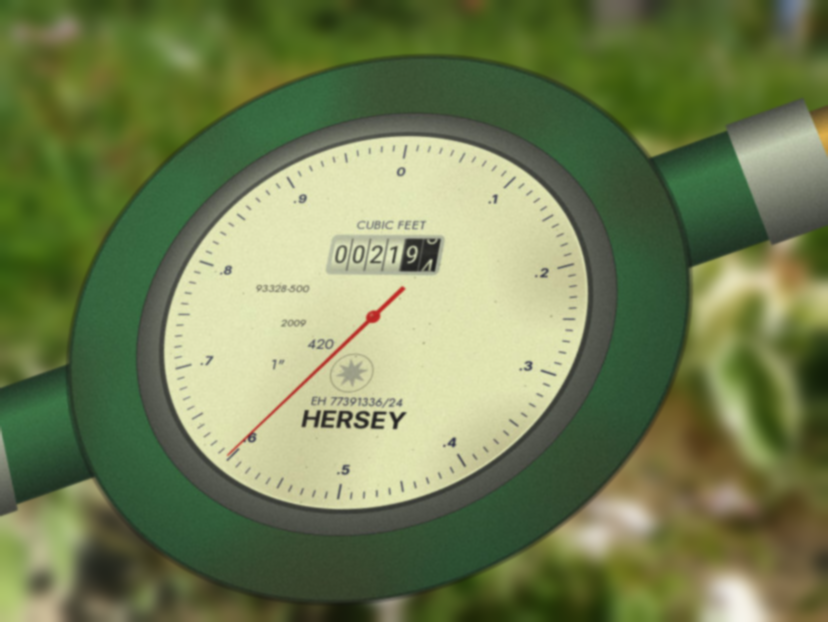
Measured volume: **2193.60** ft³
